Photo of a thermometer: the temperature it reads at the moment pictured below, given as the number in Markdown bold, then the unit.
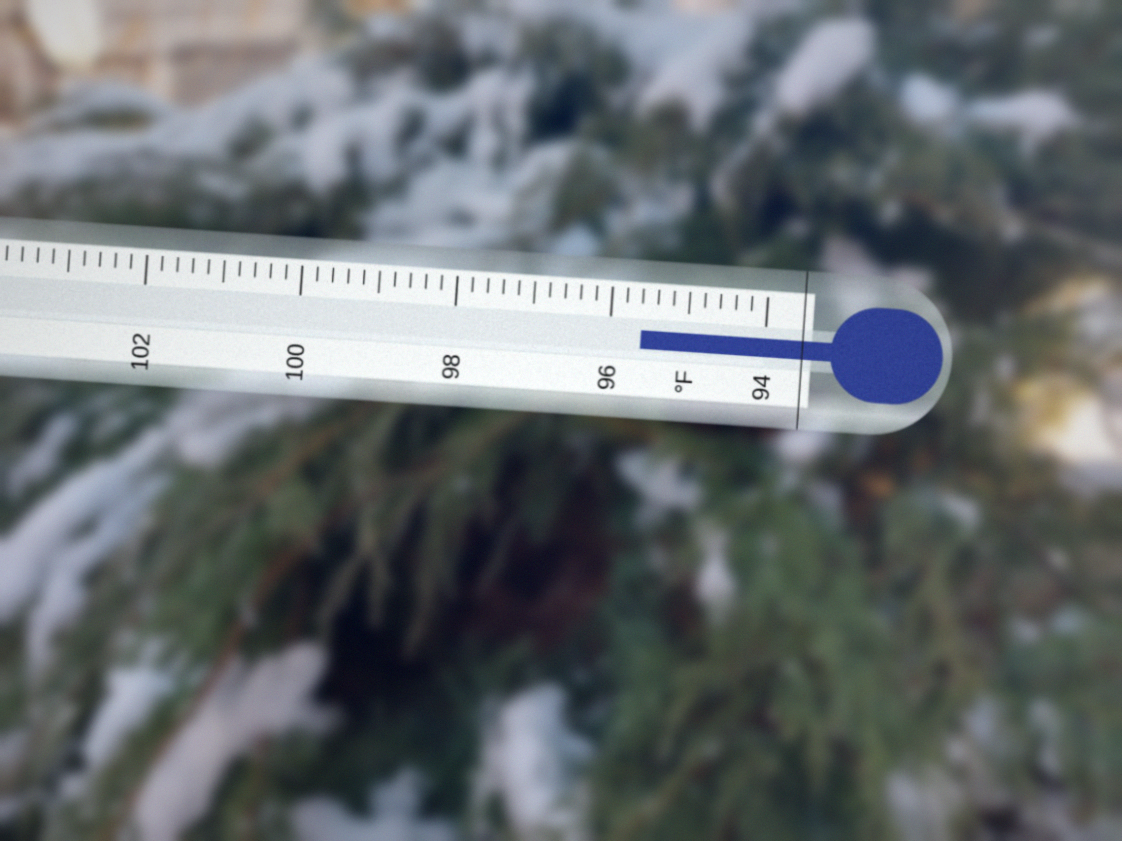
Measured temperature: **95.6** °F
